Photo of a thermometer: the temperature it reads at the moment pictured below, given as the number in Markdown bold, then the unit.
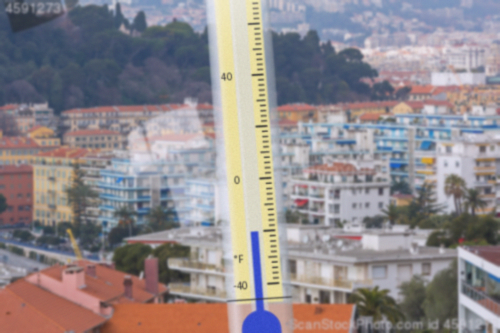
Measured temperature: **-20** °F
